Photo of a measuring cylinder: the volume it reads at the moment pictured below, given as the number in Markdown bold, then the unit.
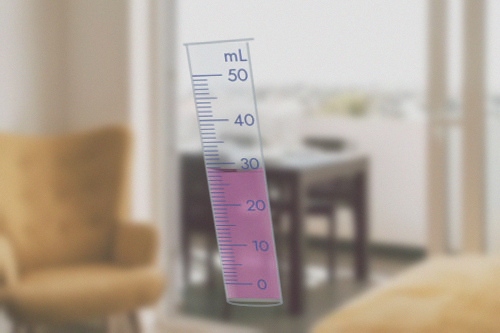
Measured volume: **28** mL
